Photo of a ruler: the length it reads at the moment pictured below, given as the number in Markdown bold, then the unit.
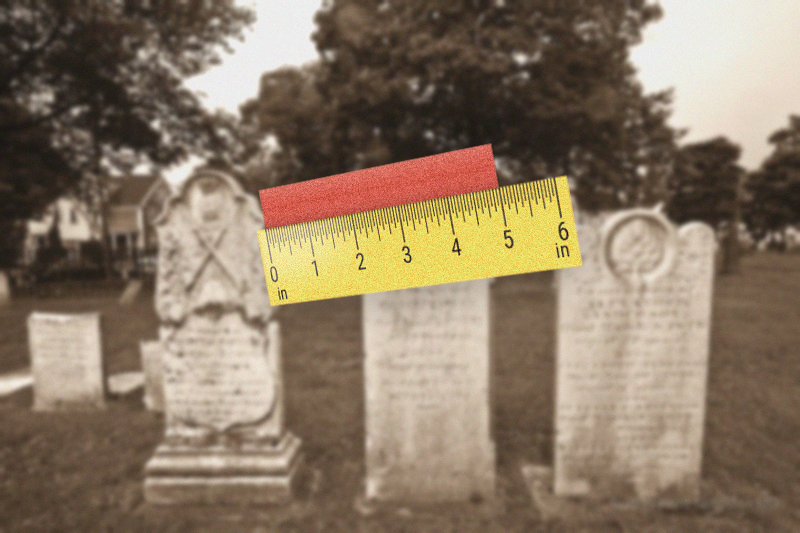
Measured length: **5** in
